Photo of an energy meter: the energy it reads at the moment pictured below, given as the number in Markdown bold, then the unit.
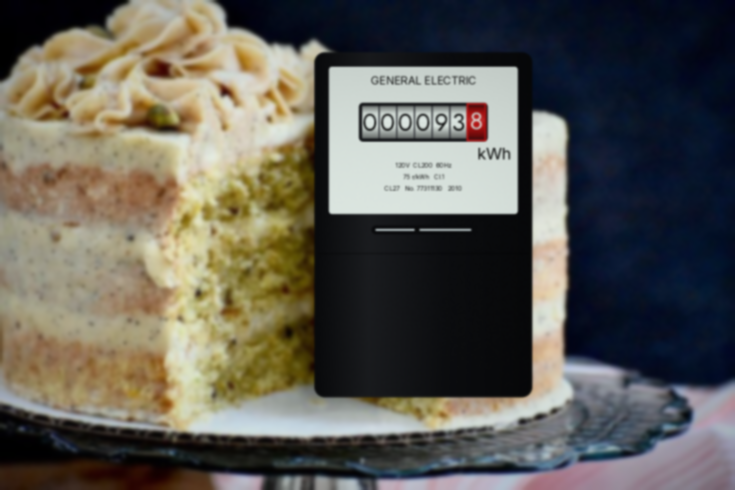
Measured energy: **93.8** kWh
